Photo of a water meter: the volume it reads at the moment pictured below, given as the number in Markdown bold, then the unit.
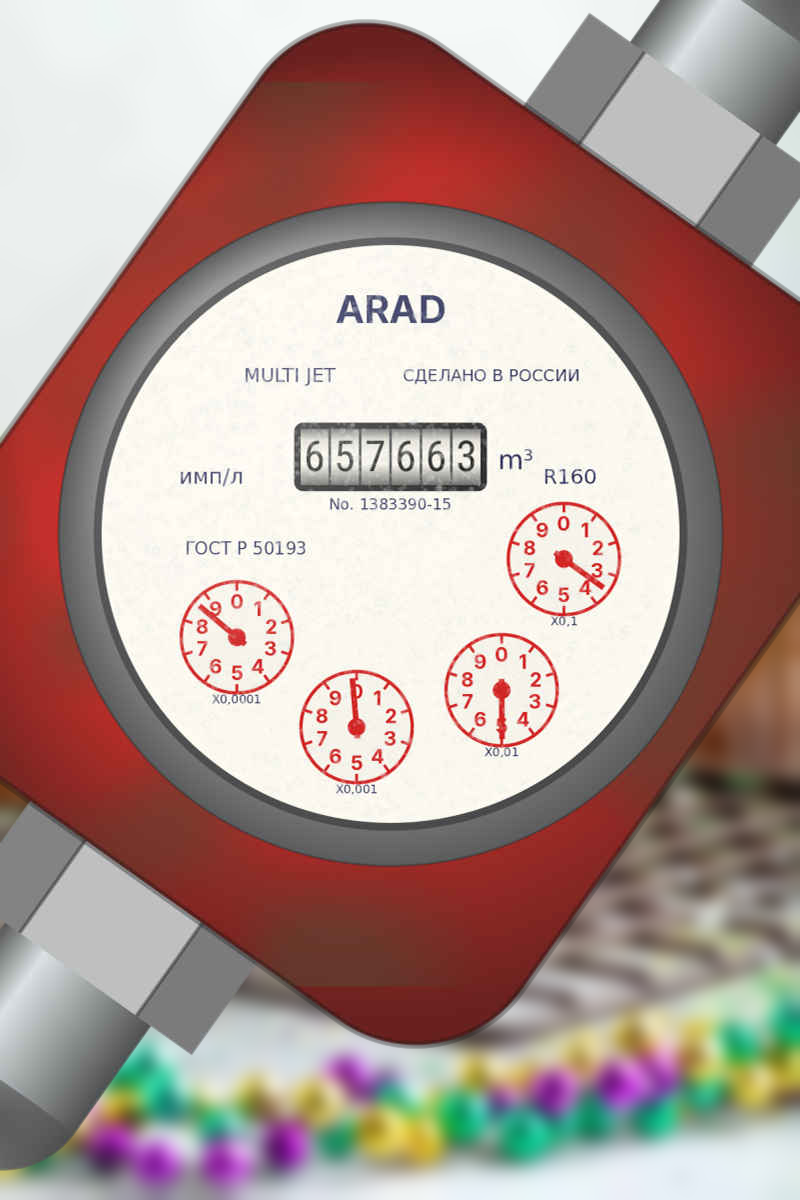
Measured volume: **657663.3498** m³
